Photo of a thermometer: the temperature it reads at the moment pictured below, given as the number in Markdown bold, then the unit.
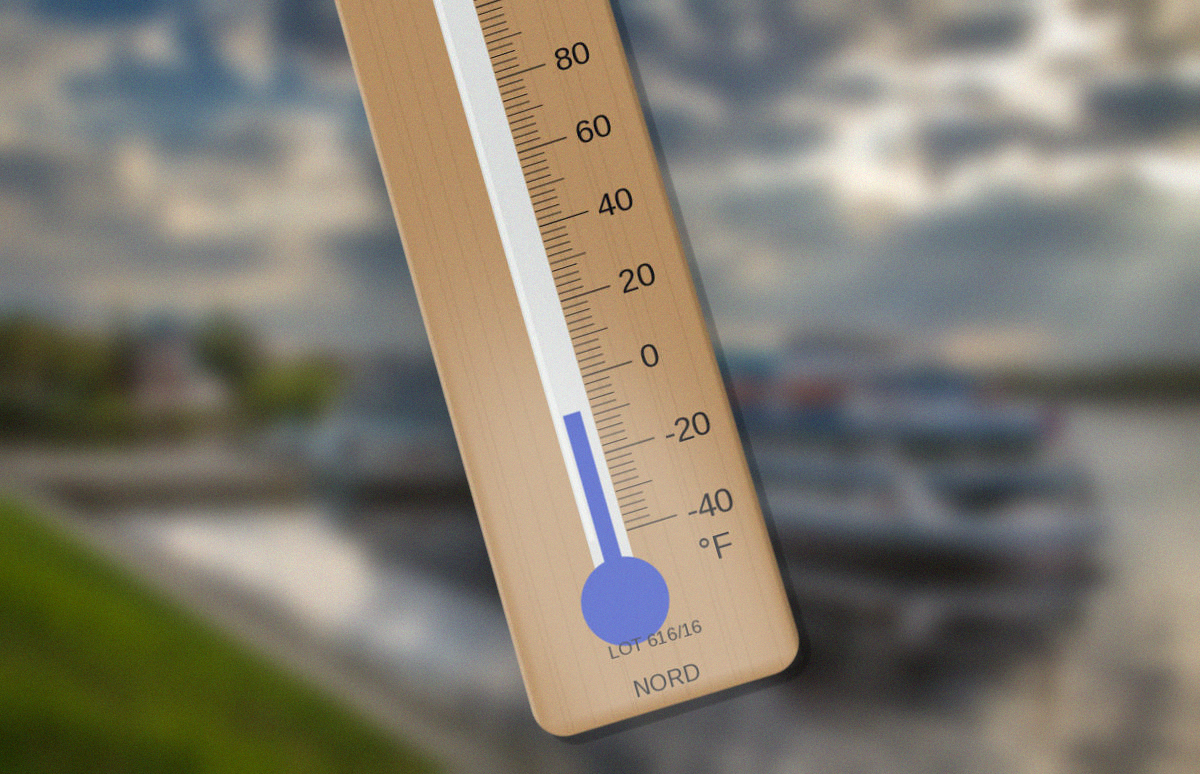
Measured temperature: **-8** °F
